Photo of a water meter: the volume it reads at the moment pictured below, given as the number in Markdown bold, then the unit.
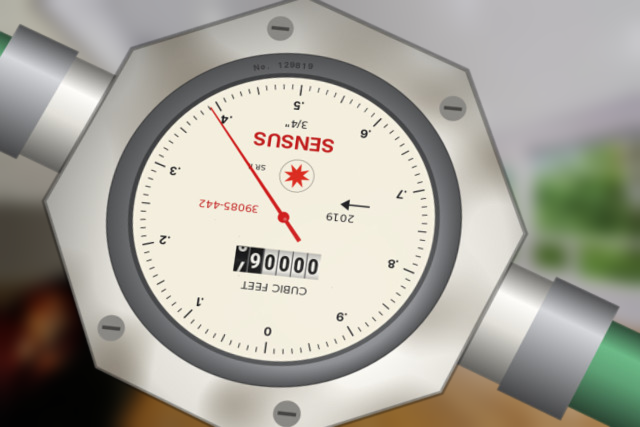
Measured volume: **67.39** ft³
